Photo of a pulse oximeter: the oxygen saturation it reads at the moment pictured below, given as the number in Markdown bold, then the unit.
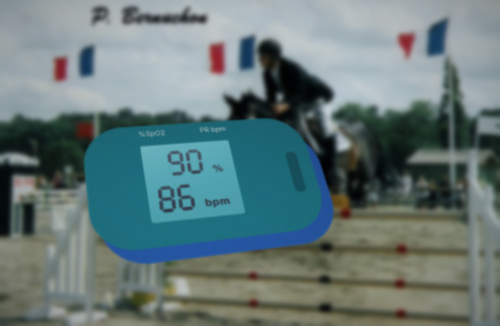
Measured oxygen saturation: **90** %
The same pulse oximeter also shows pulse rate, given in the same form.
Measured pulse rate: **86** bpm
